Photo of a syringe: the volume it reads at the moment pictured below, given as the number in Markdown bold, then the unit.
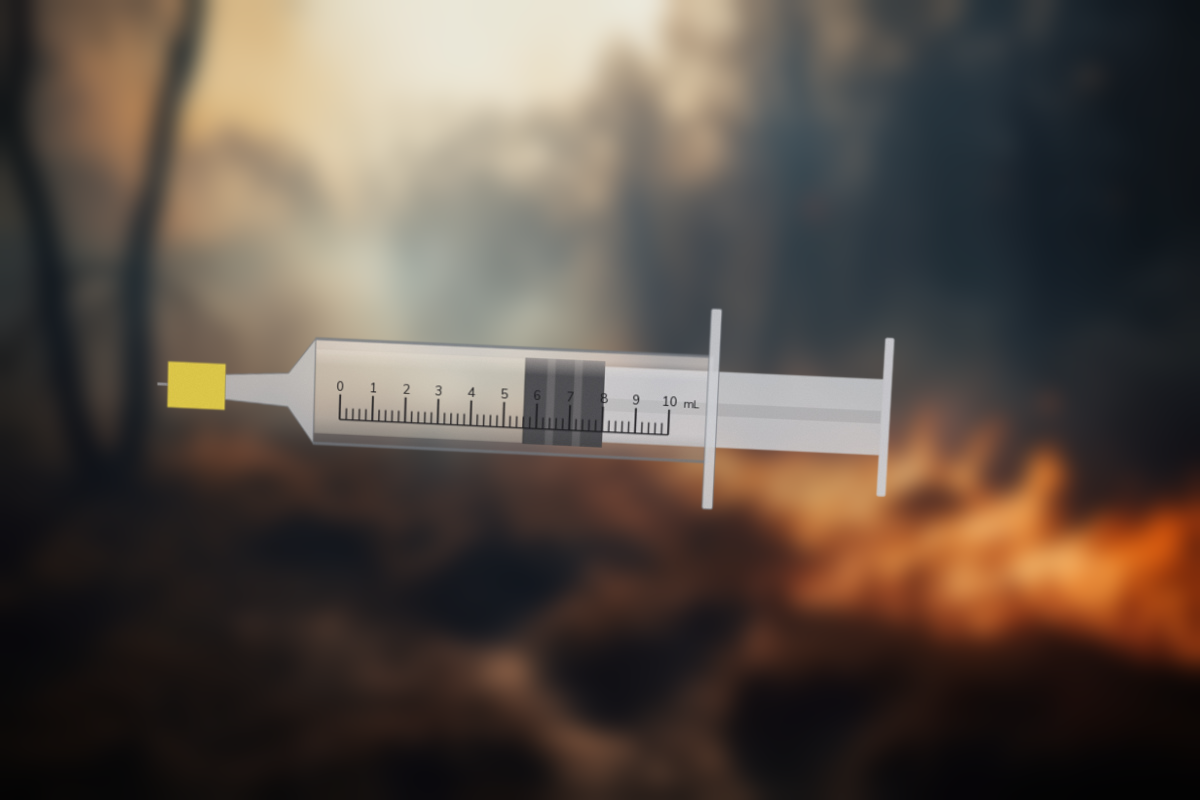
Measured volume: **5.6** mL
